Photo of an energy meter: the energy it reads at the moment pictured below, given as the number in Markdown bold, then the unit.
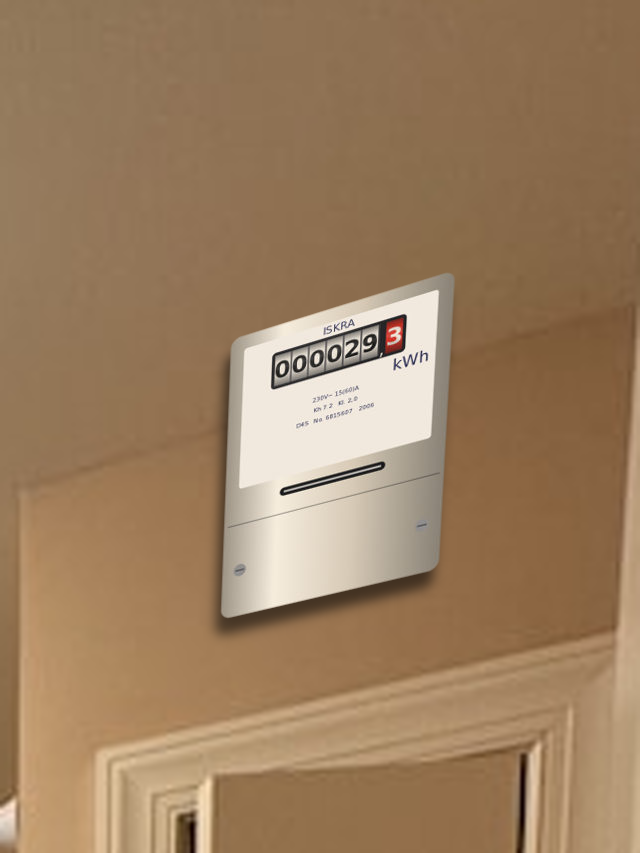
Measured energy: **29.3** kWh
